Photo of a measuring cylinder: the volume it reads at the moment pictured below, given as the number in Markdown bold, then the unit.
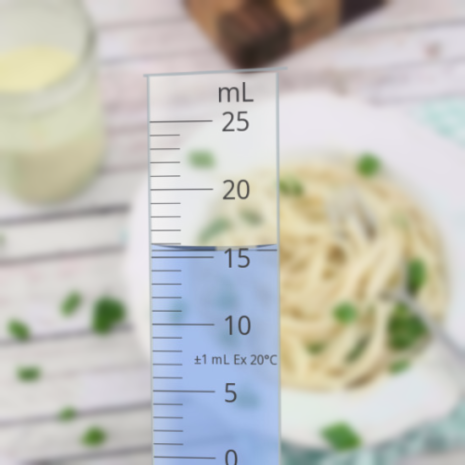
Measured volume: **15.5** mL
